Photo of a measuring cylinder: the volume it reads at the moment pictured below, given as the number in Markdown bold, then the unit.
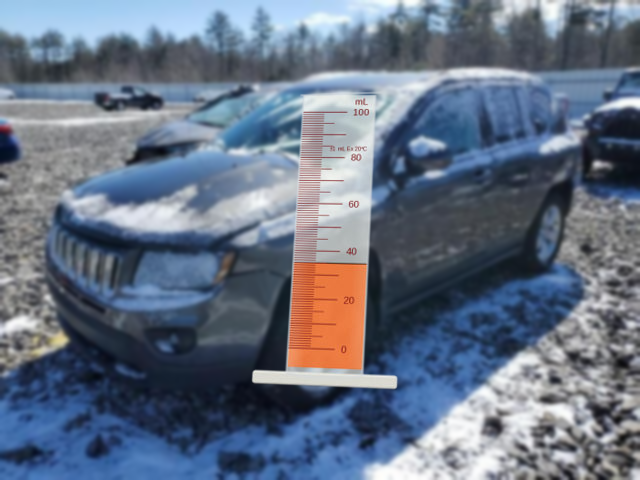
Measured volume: **35** mL
